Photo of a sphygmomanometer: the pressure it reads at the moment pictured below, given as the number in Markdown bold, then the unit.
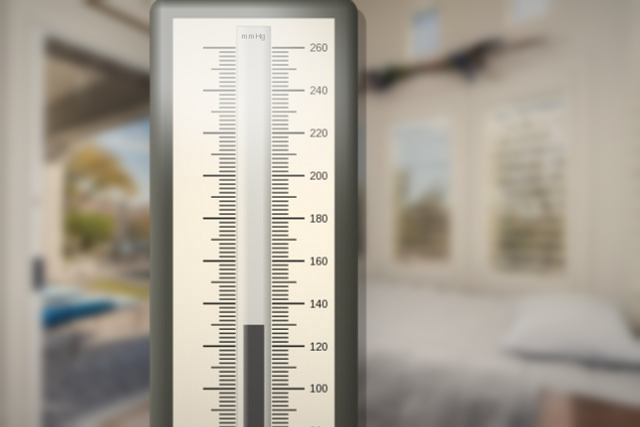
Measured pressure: **130** mmHg
